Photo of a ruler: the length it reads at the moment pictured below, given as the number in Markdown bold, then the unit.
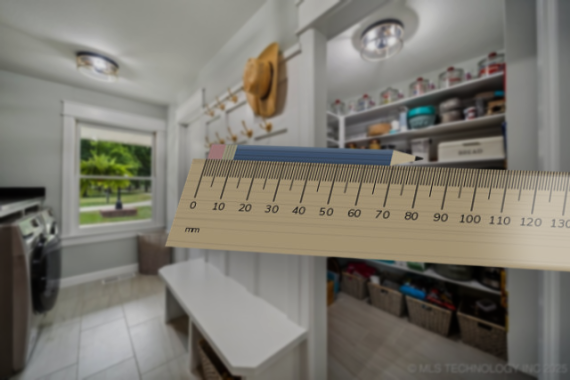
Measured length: **80** mm
